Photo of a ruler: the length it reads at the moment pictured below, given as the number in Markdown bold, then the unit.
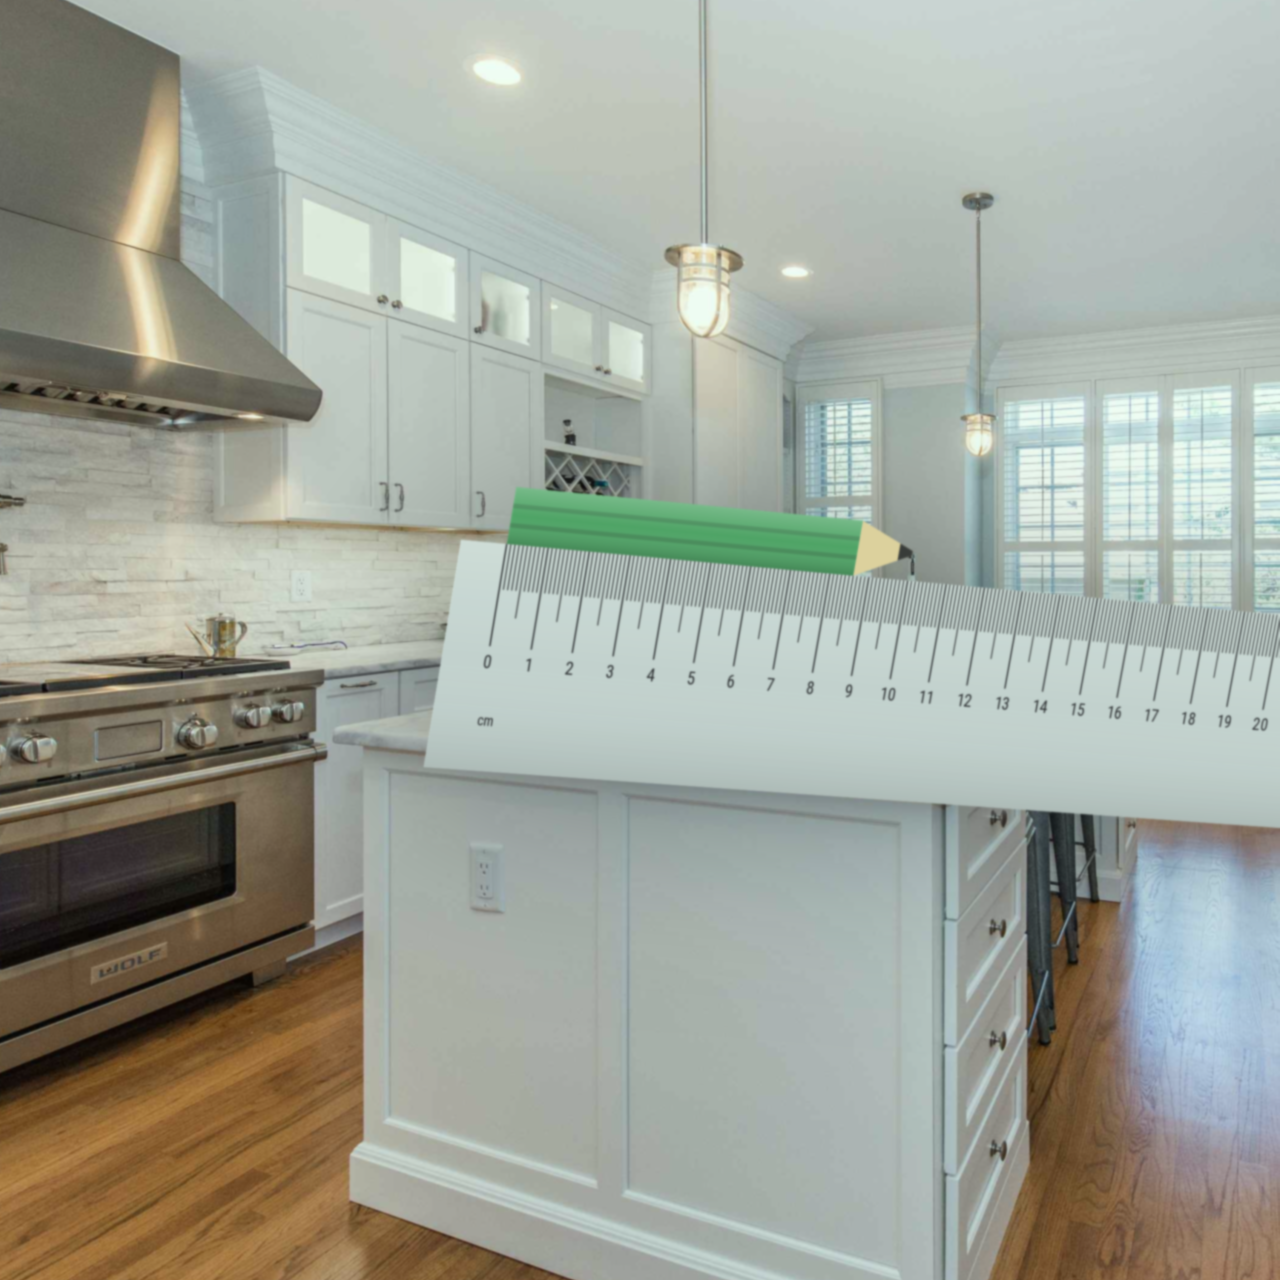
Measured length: **10** cm
